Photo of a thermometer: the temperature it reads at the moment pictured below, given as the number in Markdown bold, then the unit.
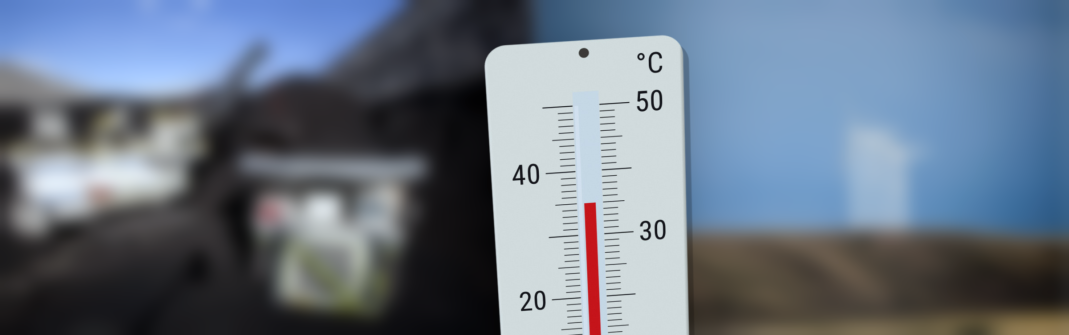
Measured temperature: **35** °C
